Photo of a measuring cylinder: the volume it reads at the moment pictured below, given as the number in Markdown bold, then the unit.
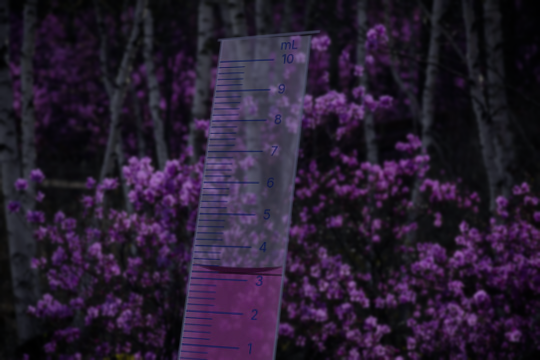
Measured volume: **3.2** mL
